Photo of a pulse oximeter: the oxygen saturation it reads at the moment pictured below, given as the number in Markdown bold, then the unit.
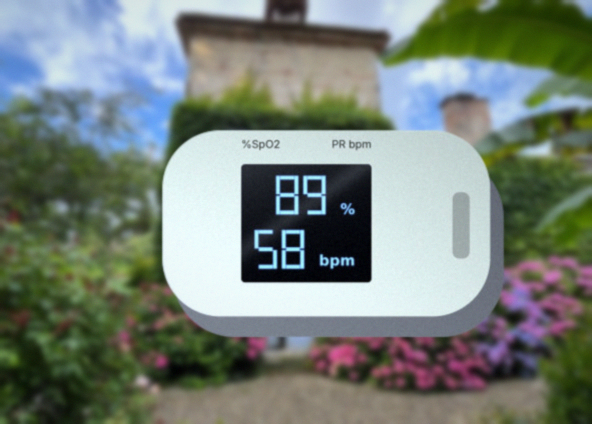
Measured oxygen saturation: **89** %
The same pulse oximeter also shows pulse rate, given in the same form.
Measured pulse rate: **58** bpm
